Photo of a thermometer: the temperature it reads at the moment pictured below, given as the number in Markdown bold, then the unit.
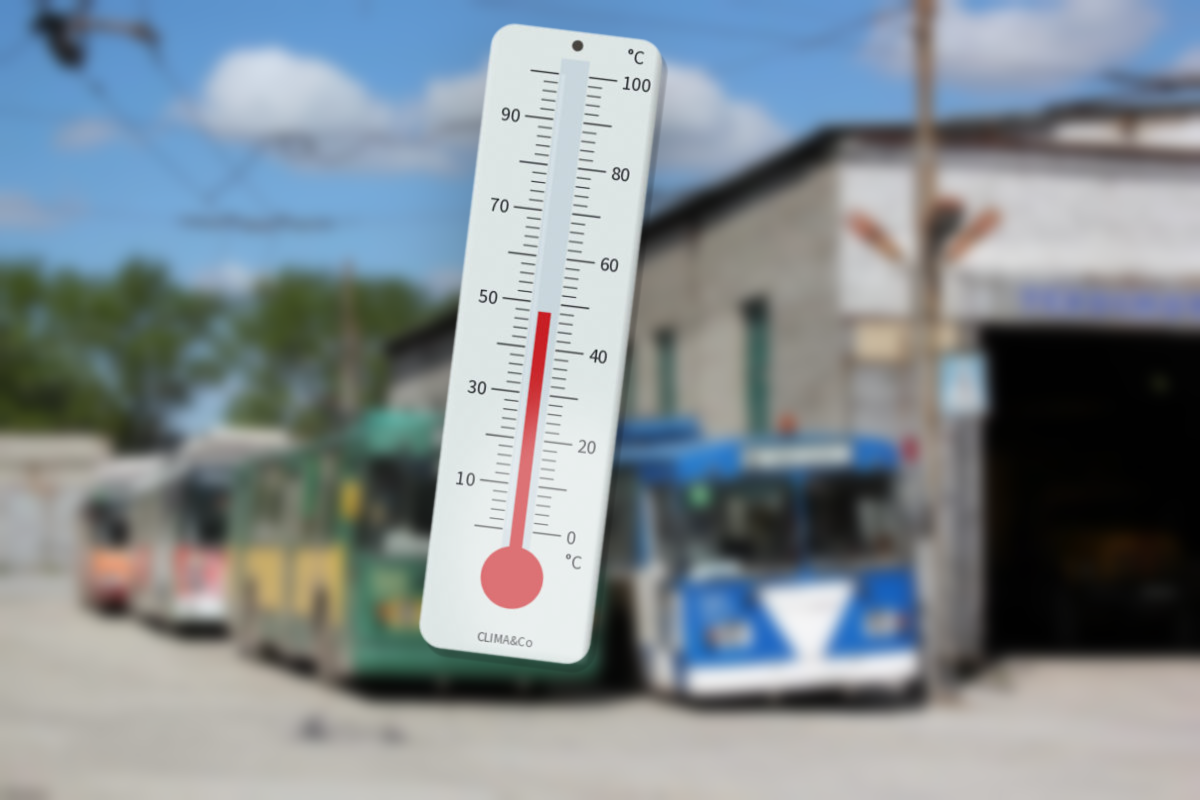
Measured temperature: **48** °C
